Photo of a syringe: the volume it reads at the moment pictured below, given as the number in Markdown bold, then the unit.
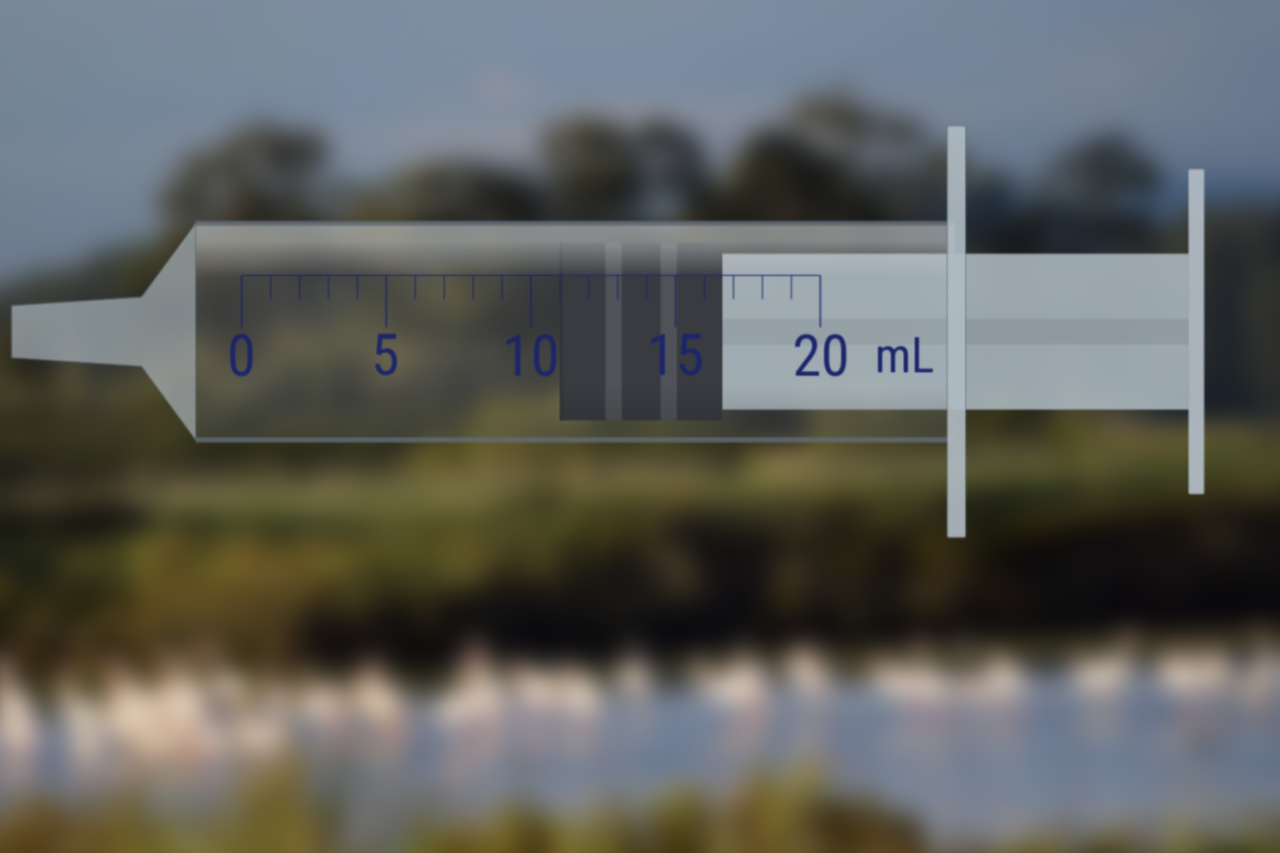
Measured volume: **11** mL
